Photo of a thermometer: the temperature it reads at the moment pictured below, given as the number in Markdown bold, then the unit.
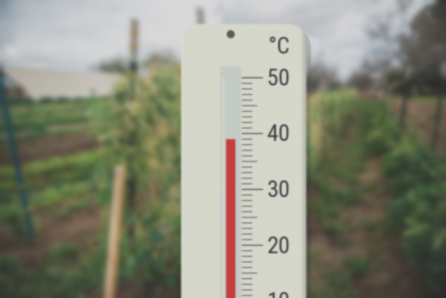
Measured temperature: **39** °C
